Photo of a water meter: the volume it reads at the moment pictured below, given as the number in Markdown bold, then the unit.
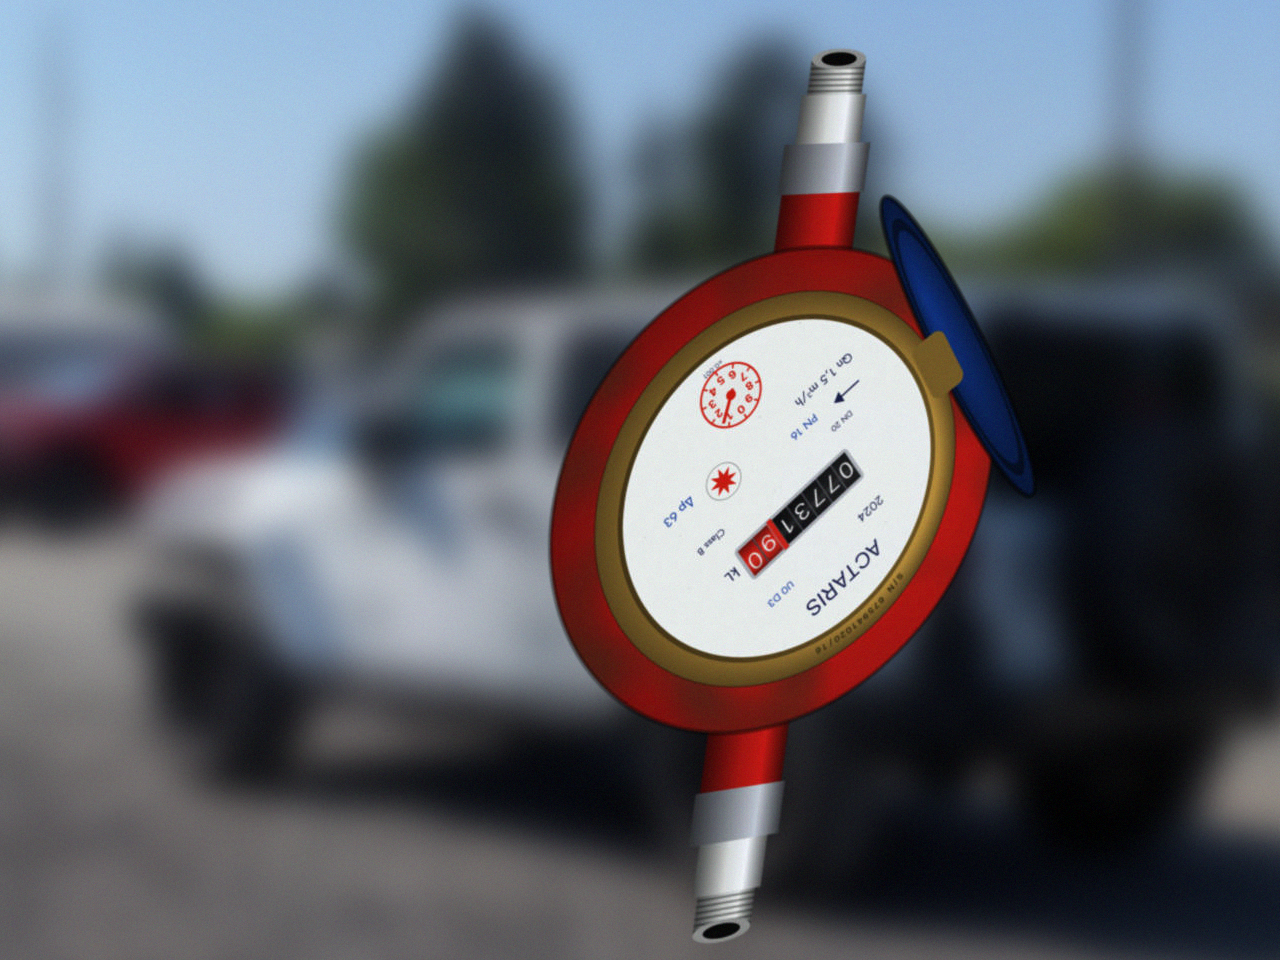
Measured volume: **7731.901** kL
